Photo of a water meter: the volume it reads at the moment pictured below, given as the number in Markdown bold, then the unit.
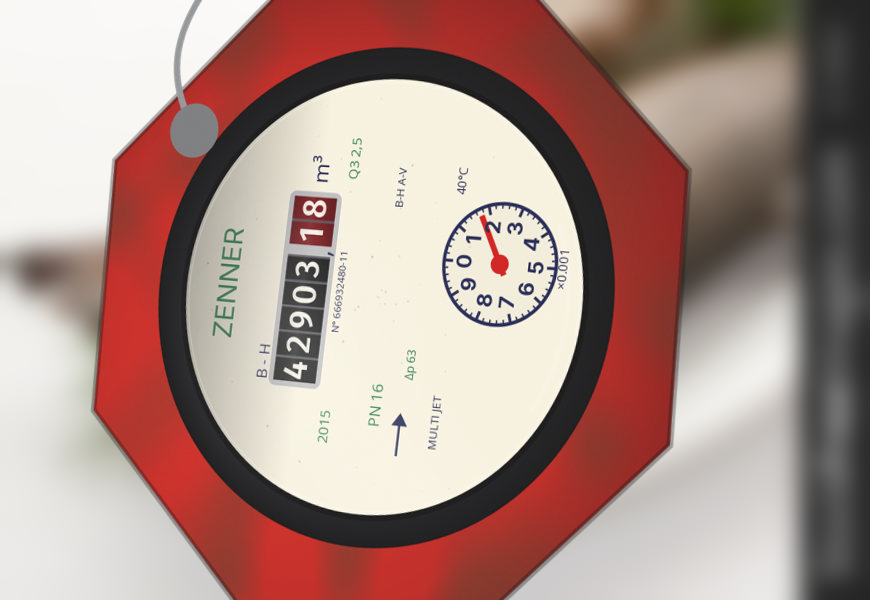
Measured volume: **42903.181** m³
